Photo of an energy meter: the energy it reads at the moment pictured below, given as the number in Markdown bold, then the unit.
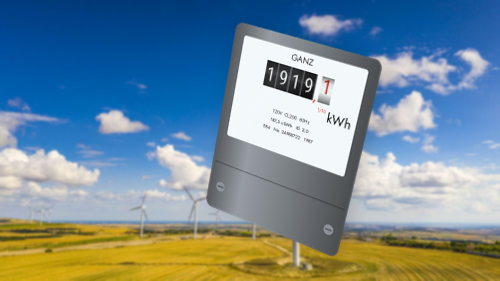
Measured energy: **1919.1** kWh
